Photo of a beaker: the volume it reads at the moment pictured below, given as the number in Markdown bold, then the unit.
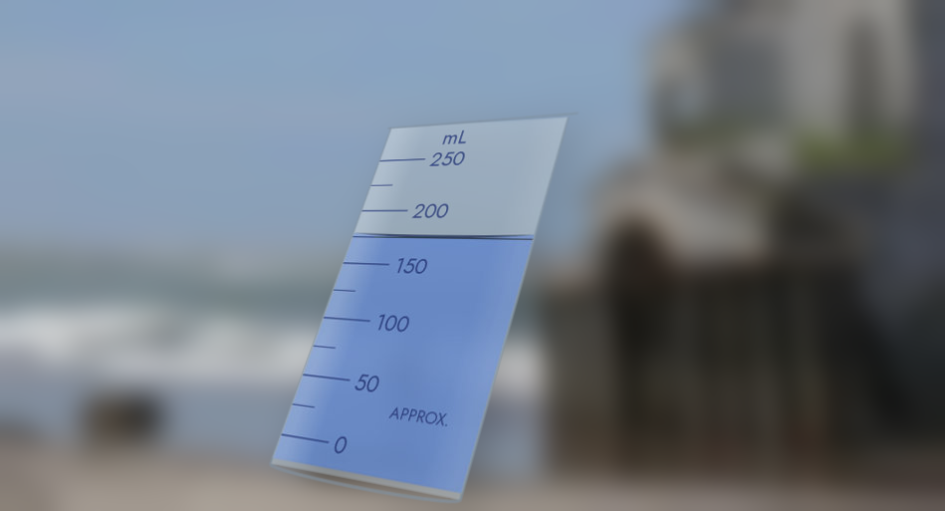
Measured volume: **175** mL
